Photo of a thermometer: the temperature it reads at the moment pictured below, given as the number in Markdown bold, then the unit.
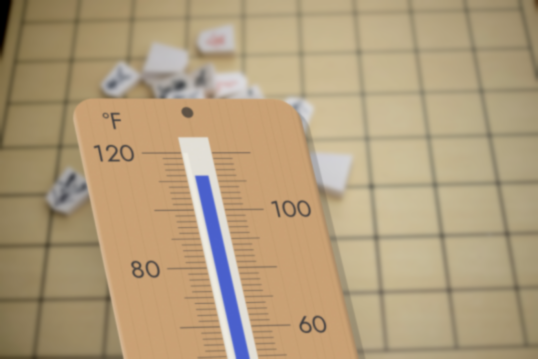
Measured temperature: **112** °F
